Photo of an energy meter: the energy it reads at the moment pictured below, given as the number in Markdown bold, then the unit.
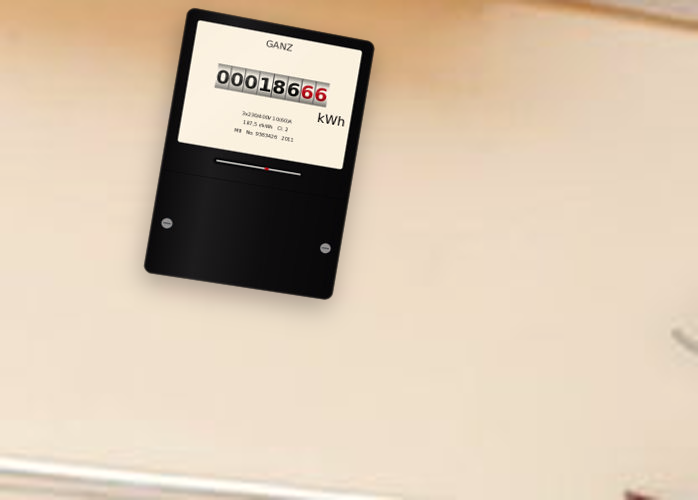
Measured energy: **186.66** kWh
